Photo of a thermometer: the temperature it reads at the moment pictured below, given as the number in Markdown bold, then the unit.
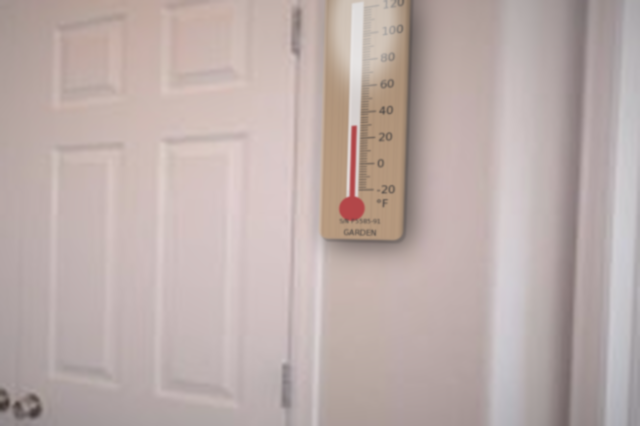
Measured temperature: **30** °F
